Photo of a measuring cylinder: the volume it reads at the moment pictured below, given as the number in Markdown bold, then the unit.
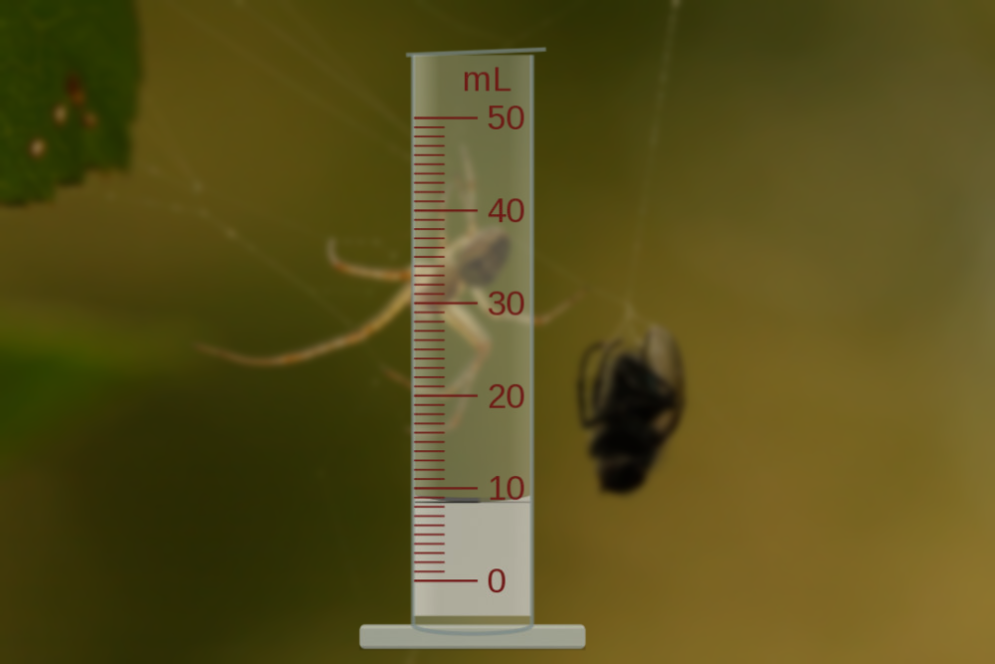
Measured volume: **8.5** mL
